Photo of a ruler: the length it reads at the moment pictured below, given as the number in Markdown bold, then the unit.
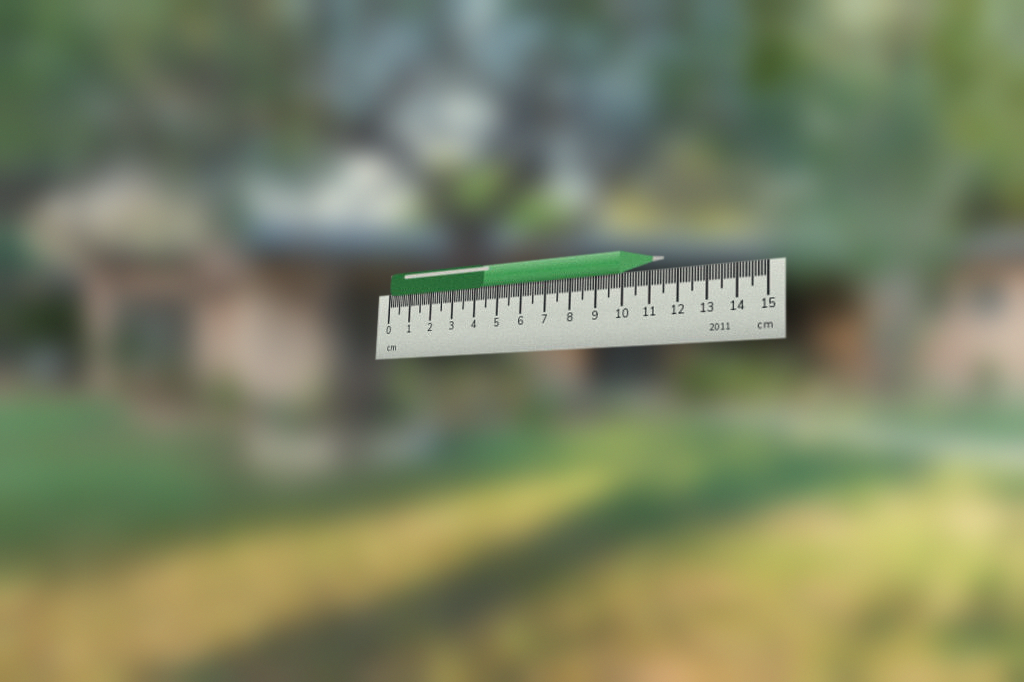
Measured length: **11.5** cm
